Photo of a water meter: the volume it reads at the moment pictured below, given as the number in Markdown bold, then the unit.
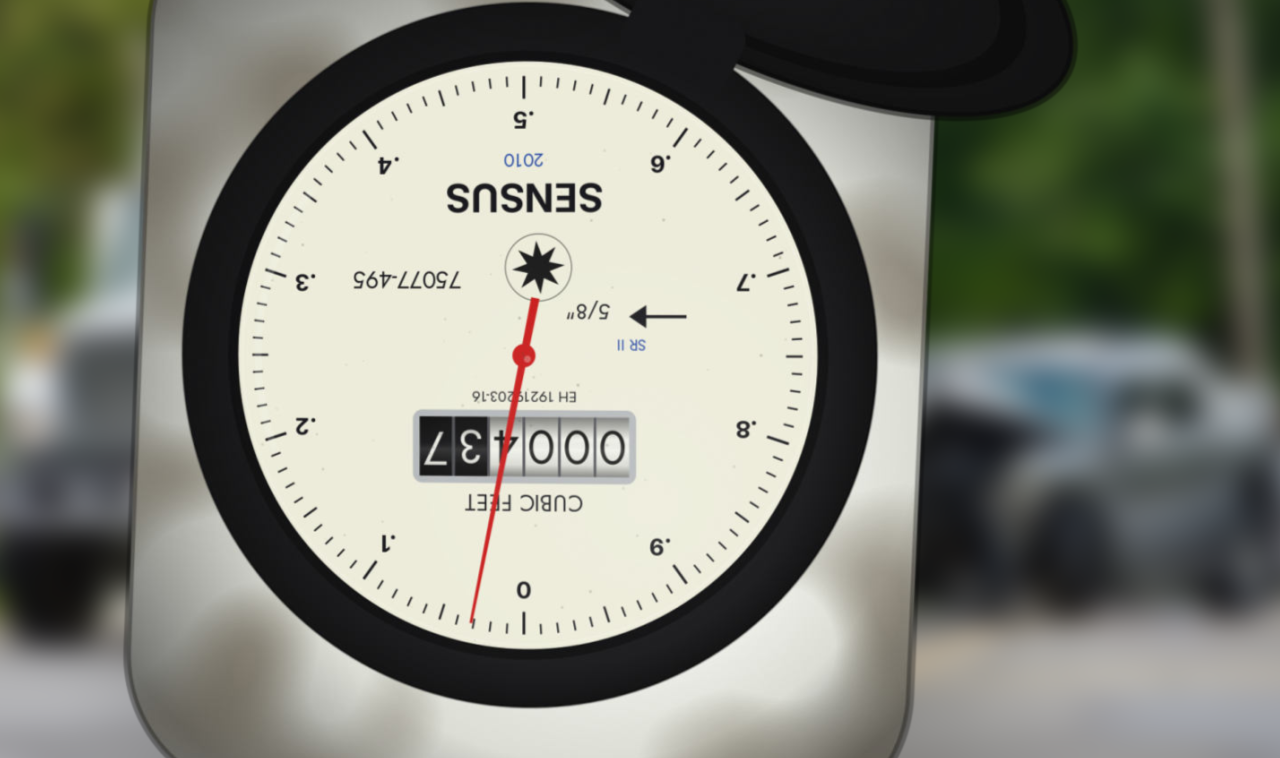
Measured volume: **437.03** ft³
